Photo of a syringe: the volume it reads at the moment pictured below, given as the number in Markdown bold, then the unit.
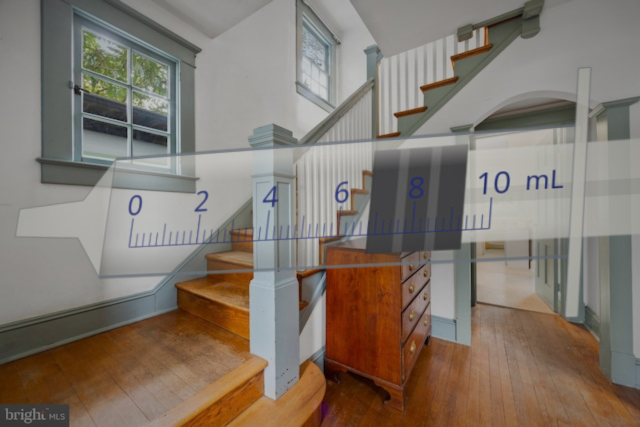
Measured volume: **6.8** mL
